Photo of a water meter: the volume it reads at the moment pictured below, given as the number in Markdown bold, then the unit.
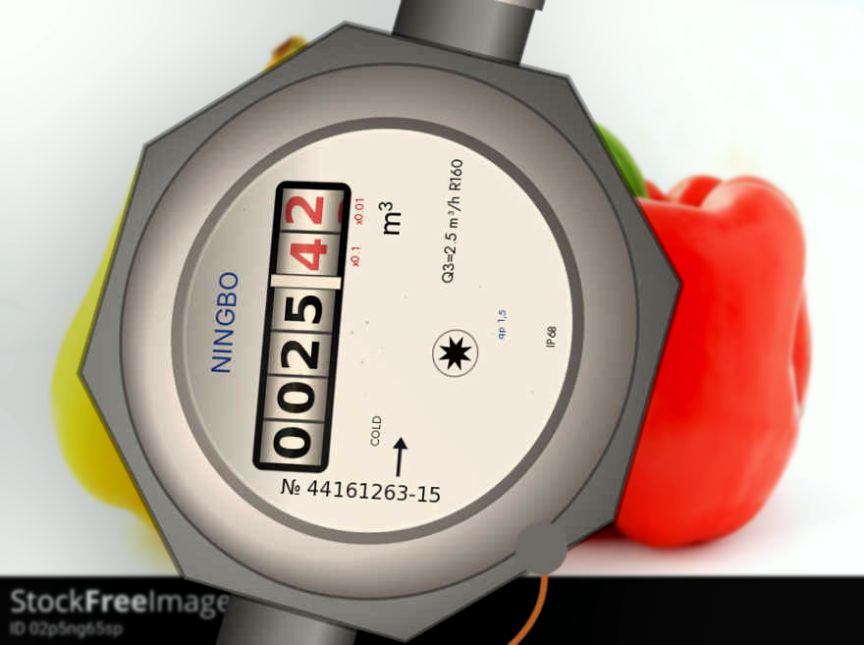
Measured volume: **25.42** m³
